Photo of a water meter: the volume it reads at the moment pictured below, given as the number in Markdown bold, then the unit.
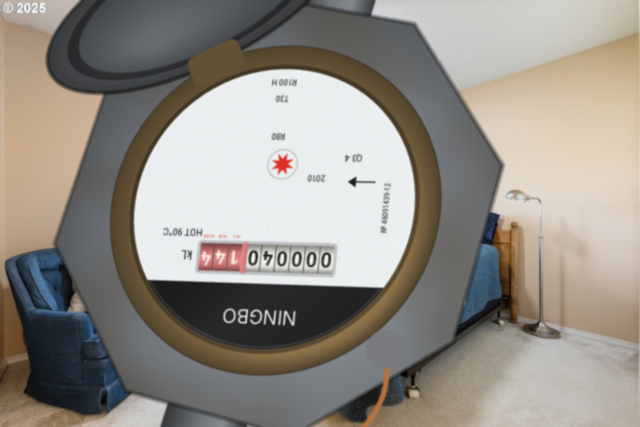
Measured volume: **40.144** kL
